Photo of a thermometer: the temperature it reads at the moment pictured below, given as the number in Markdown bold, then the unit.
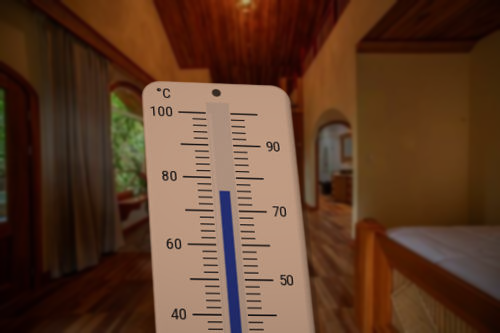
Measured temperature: **76** °C
